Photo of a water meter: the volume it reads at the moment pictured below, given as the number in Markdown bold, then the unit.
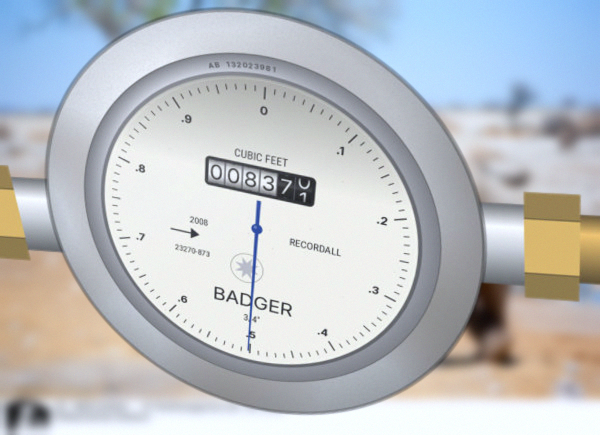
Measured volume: **8370.50** ft³
